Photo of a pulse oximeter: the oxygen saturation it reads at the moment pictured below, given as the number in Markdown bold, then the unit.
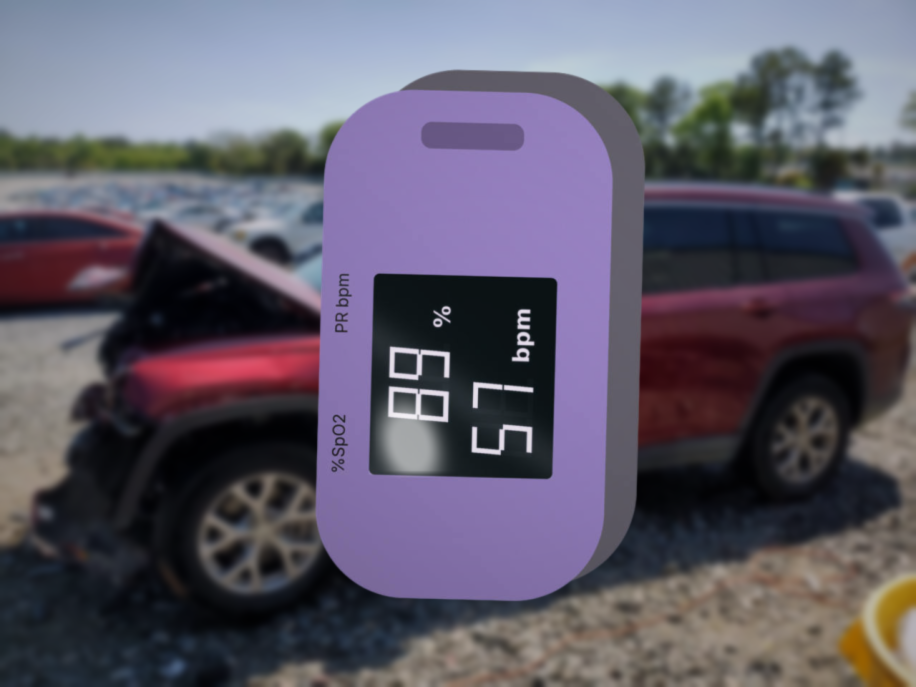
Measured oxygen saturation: **89** %
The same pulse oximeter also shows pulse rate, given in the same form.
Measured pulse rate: **57** bpm
